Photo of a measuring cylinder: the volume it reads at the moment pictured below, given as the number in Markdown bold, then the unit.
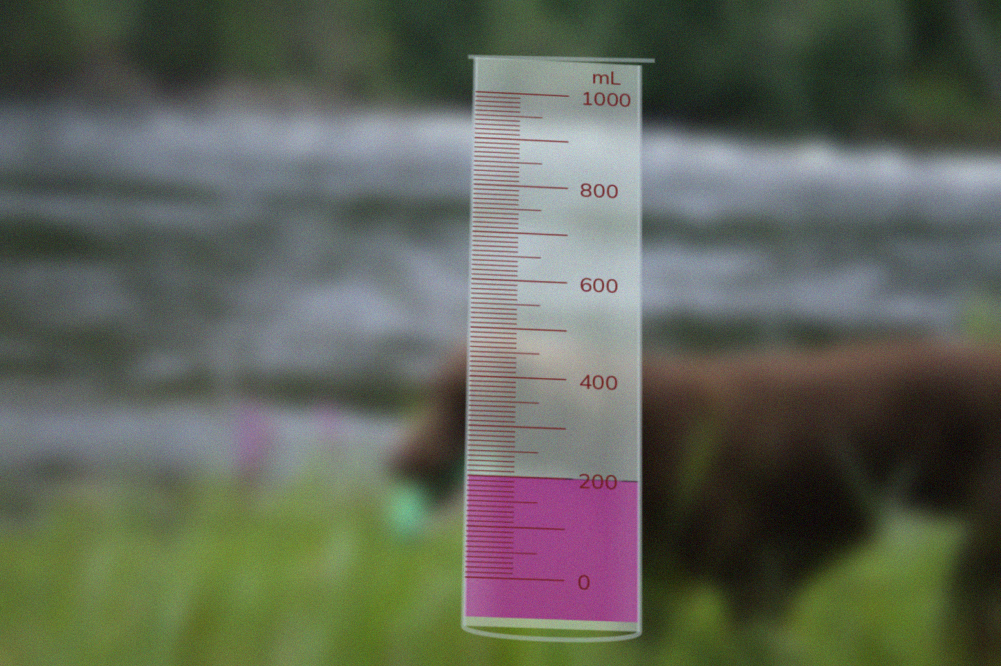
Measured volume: **200** mL
